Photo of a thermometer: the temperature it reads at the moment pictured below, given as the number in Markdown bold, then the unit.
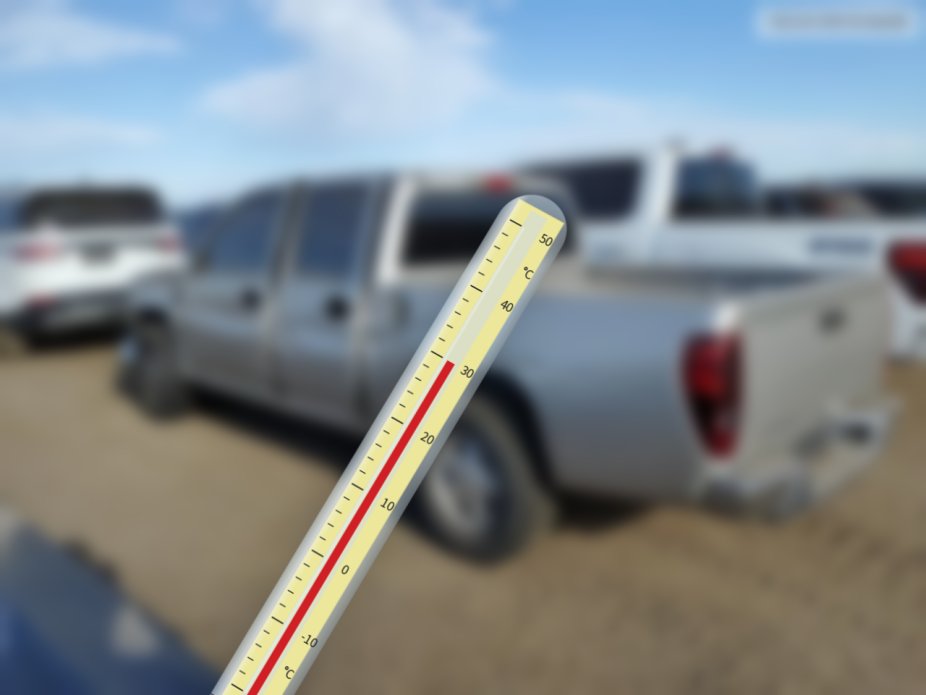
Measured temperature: **30** °C
